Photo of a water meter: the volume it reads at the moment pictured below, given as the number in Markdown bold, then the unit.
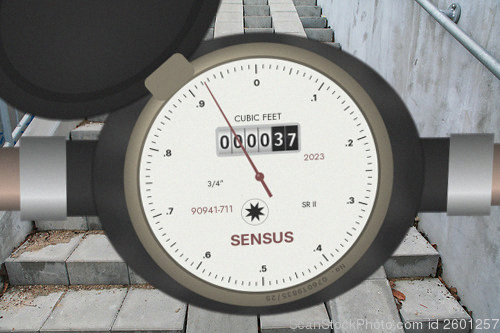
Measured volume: **36.92** ft³
